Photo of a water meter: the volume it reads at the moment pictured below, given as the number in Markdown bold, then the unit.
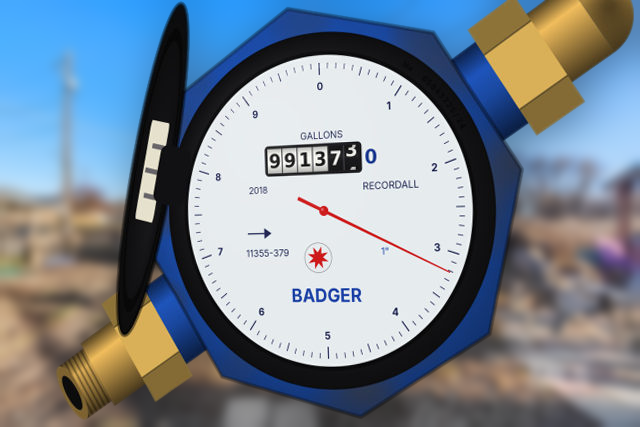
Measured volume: **9913733.2** gal
